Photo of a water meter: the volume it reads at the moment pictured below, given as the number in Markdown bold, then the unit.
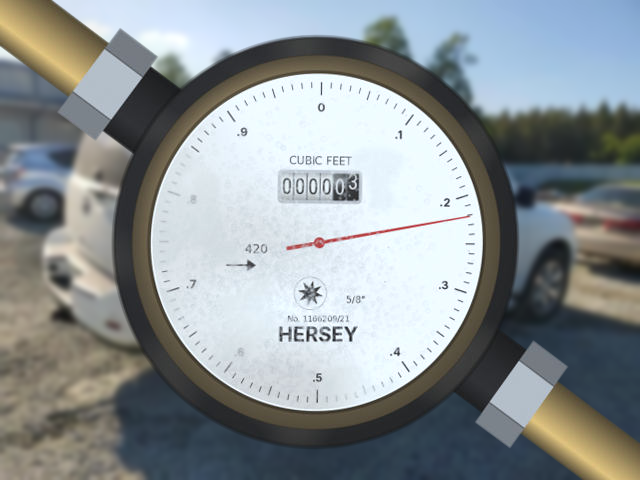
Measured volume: **3.22** ft³
